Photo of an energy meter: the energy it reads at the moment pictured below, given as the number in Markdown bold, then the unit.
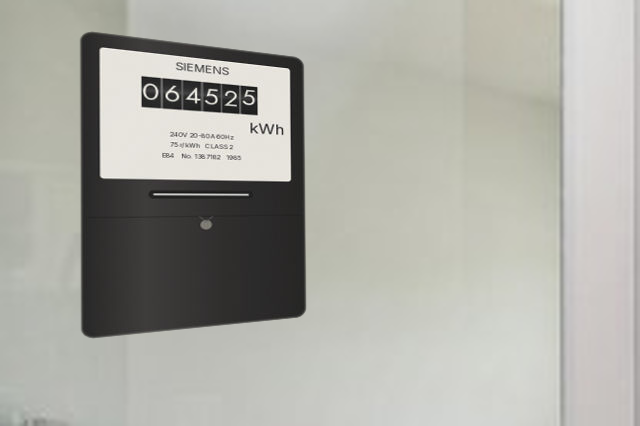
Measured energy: **64525** kWh
